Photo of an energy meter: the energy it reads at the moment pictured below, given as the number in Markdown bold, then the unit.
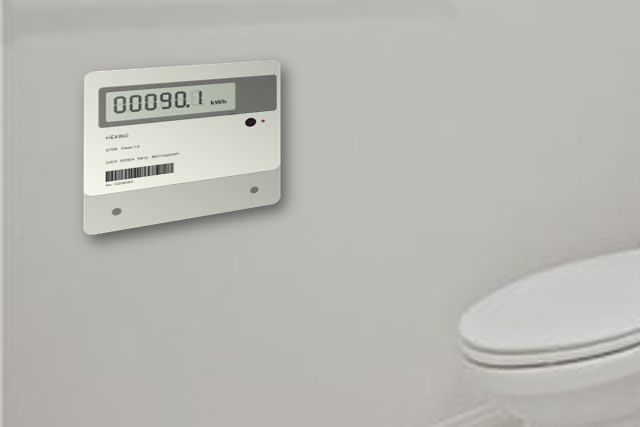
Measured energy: **90.1** kWh
